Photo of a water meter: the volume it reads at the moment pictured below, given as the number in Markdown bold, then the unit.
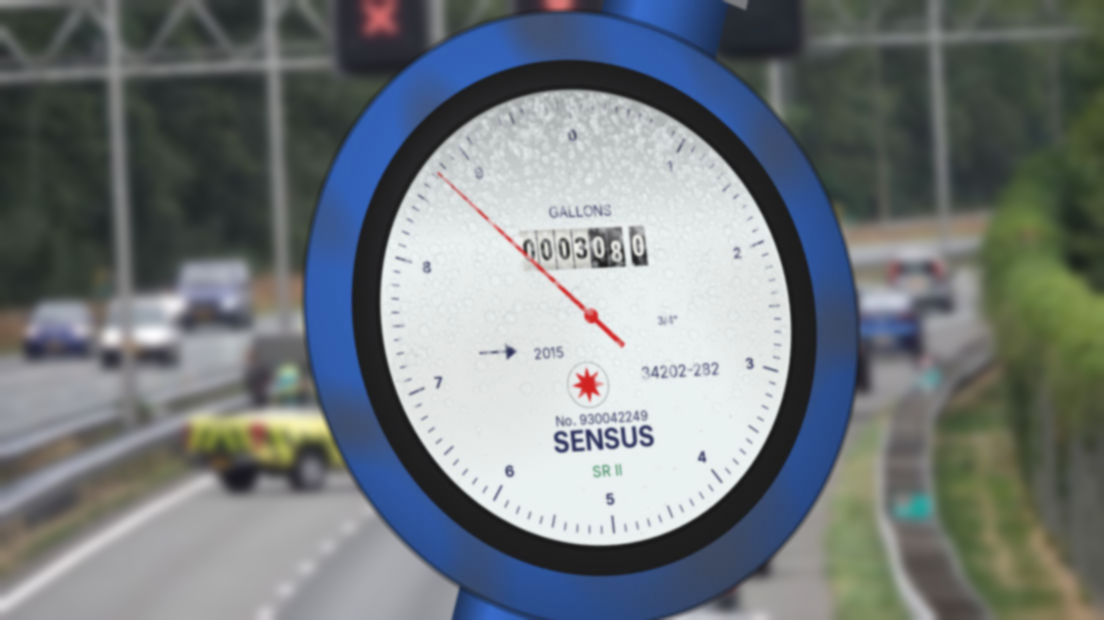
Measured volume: **3078.7** gal
